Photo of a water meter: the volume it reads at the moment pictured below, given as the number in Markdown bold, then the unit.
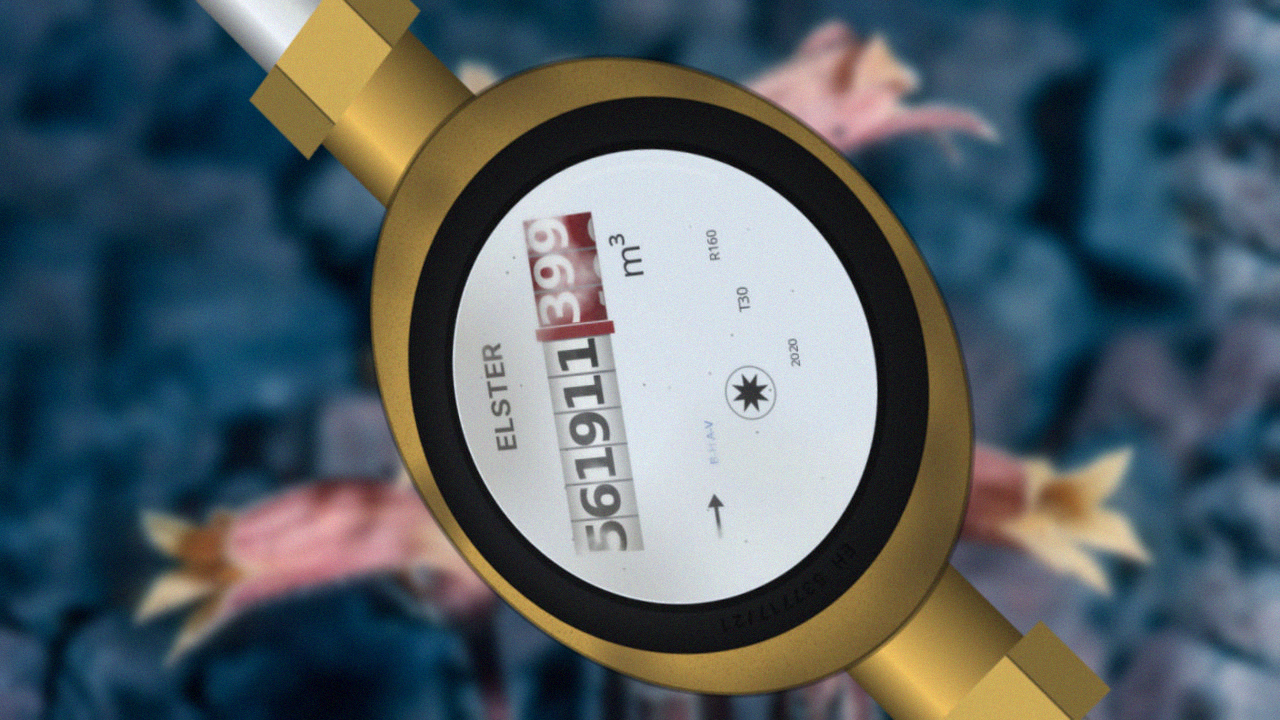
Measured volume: **561911.399** m³
